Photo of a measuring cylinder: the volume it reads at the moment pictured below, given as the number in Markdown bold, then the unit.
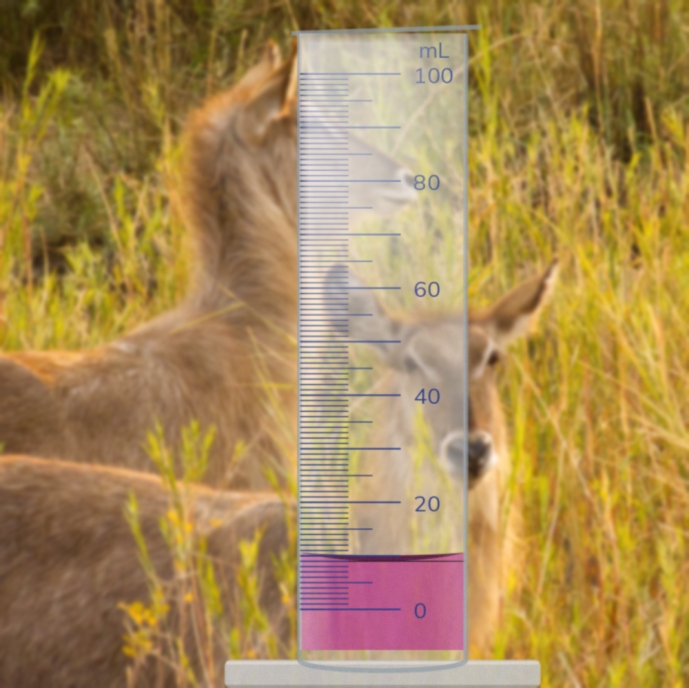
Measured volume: **9** mL
